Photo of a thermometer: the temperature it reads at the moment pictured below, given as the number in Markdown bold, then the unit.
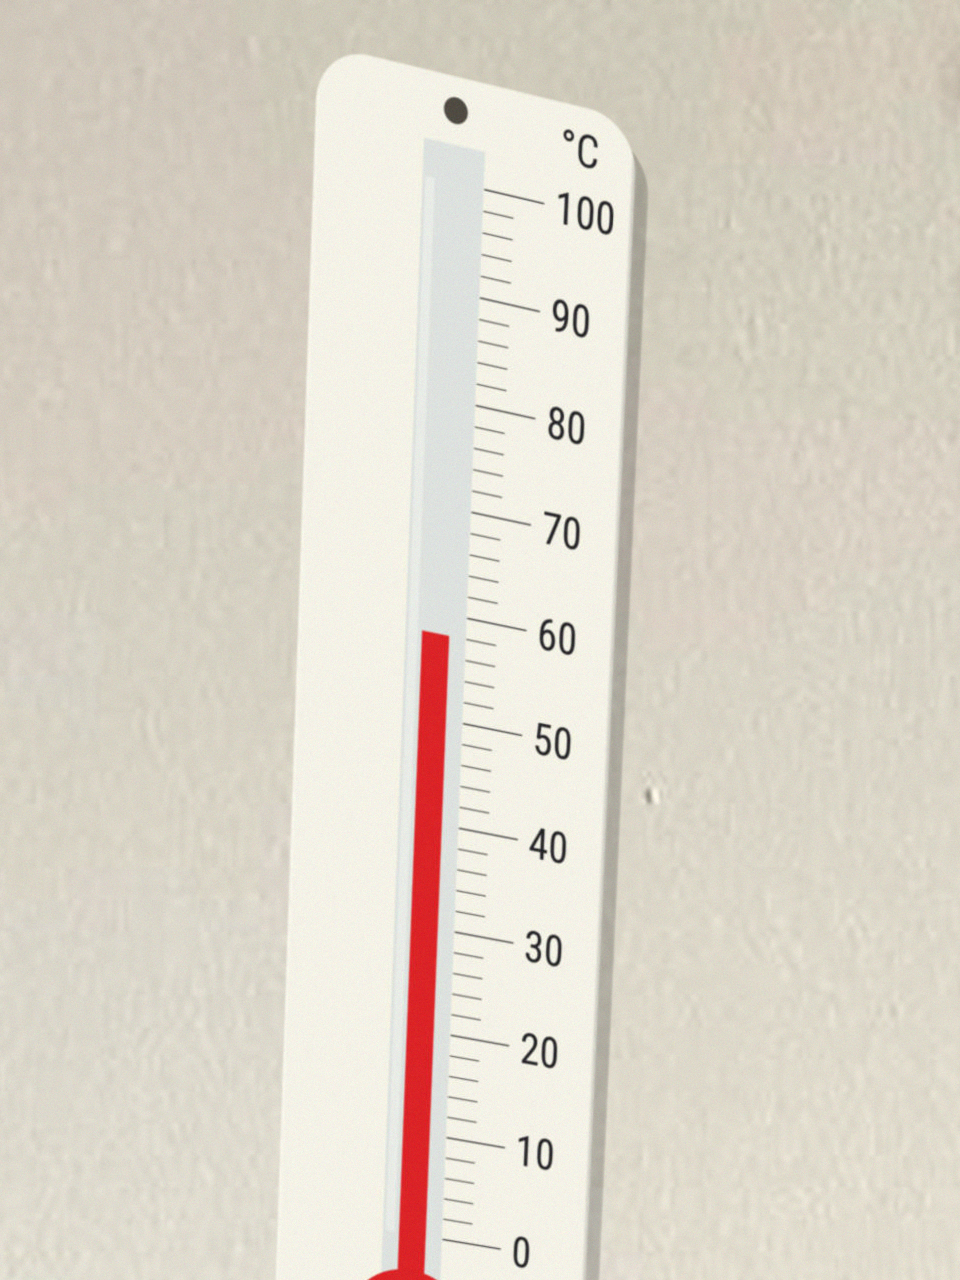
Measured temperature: **58** °C
